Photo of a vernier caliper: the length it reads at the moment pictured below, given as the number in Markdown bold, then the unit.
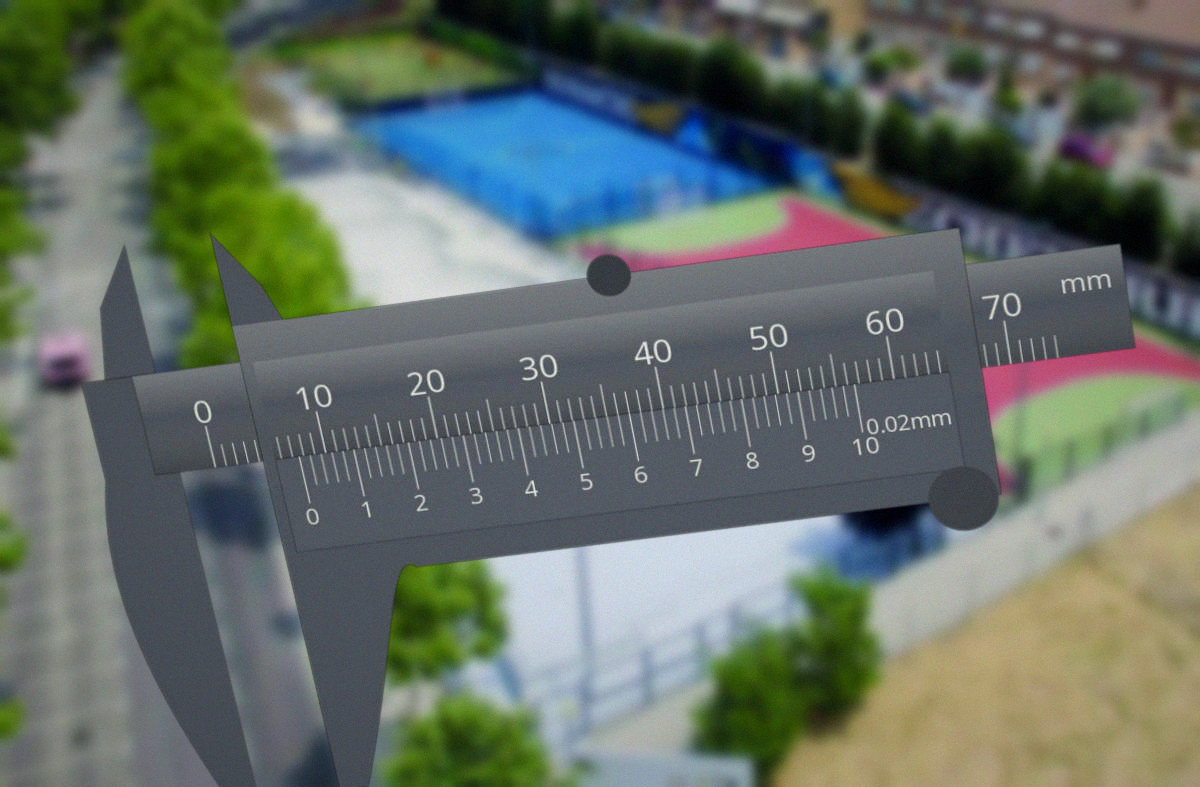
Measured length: **7.6** mm
